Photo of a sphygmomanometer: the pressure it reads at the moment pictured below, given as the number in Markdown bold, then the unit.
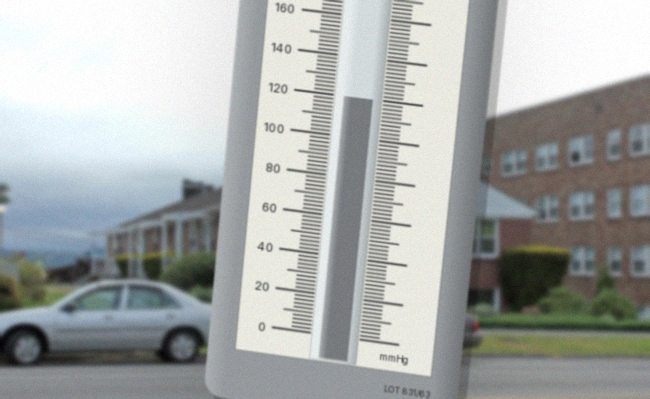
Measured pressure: **120** mmHg
